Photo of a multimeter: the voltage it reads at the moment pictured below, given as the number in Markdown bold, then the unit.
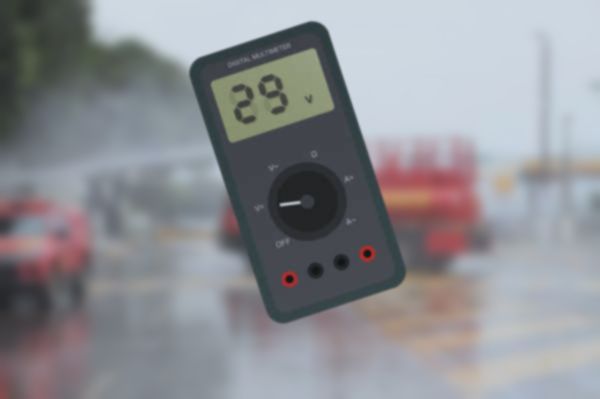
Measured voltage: **29** V
